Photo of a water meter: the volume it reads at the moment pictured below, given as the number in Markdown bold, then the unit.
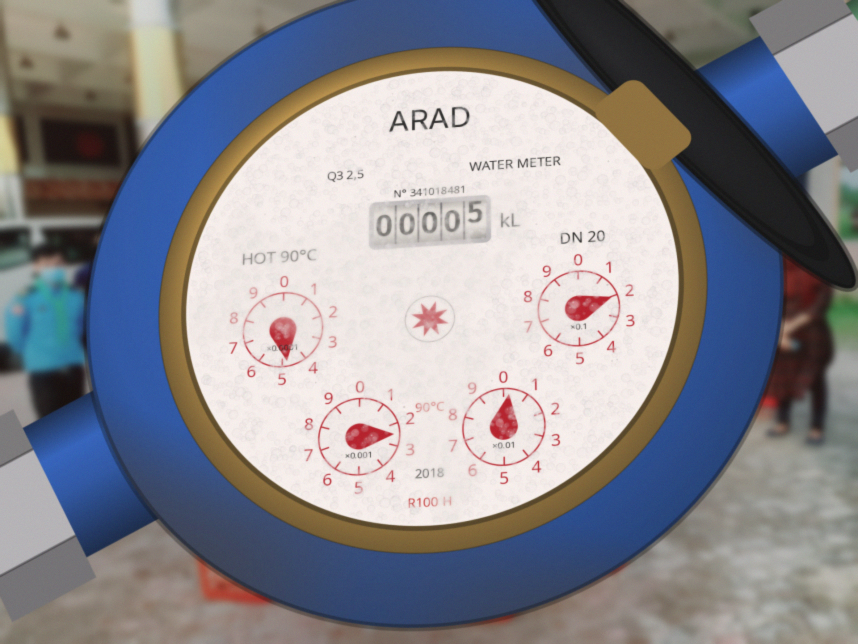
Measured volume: **5.2024** kL
